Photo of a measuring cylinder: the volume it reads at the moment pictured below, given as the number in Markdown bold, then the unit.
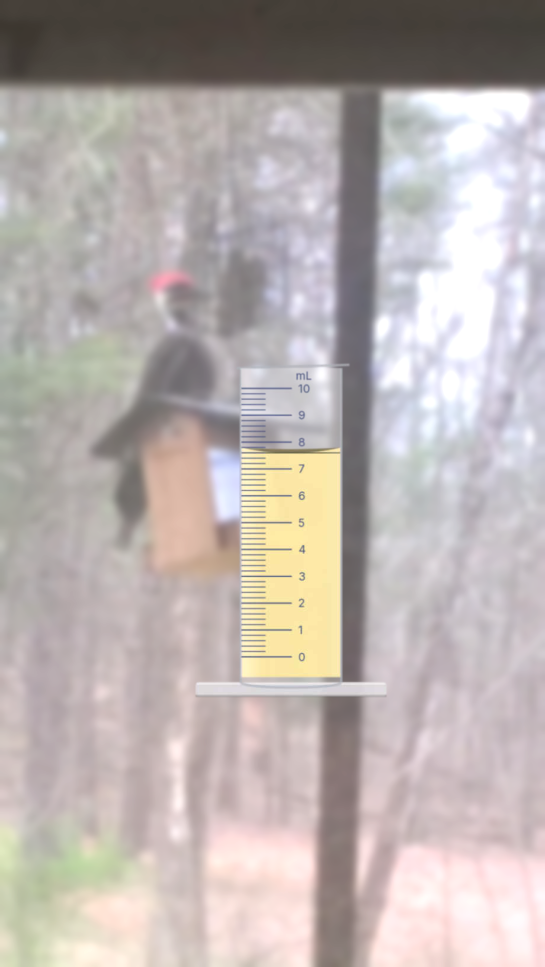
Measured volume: **7.6** mL
